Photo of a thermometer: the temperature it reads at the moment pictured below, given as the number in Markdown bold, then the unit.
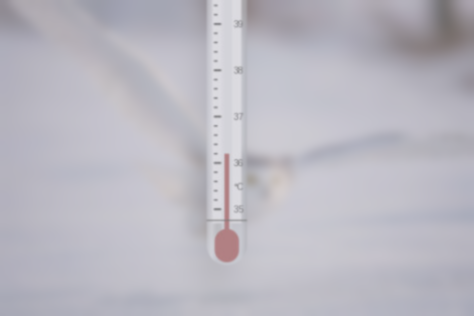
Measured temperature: **36.2** °C
